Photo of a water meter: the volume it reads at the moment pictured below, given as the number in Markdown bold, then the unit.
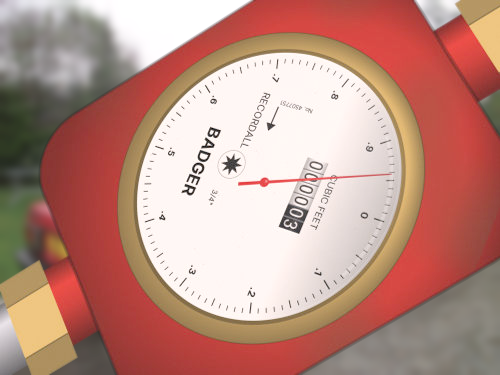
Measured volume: **2.94** ft³
